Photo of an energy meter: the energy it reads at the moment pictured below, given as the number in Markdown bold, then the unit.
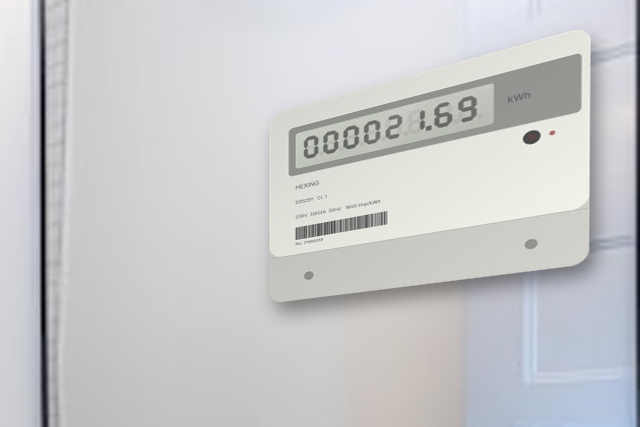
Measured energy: **21.69** kWh
